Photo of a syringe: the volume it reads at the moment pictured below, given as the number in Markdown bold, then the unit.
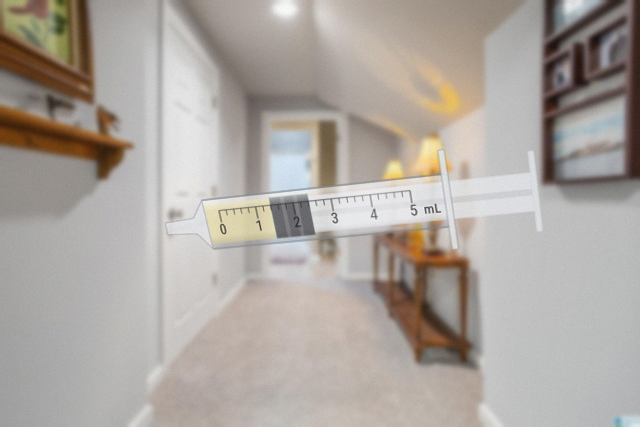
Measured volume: **1.4** mL
